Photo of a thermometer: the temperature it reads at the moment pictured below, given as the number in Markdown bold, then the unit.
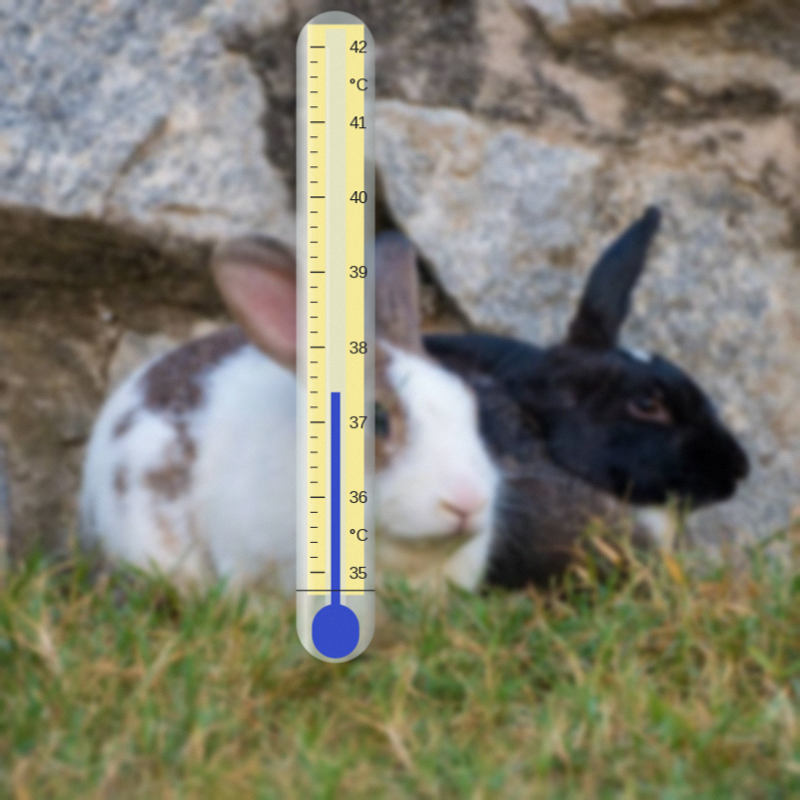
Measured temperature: **37.4** °C
